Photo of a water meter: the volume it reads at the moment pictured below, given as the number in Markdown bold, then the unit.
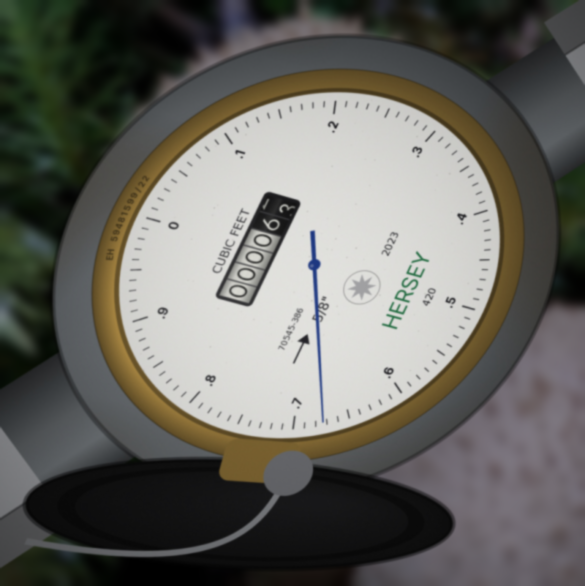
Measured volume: **62.67** ft³
